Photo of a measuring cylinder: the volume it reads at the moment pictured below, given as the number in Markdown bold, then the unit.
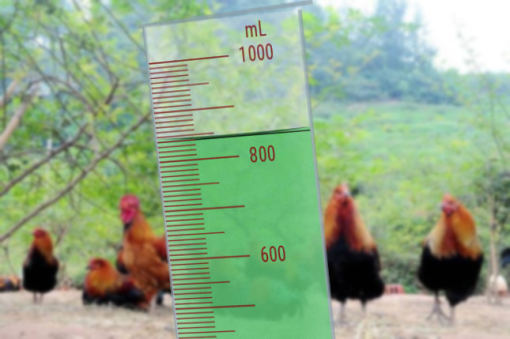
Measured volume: **840** mL
